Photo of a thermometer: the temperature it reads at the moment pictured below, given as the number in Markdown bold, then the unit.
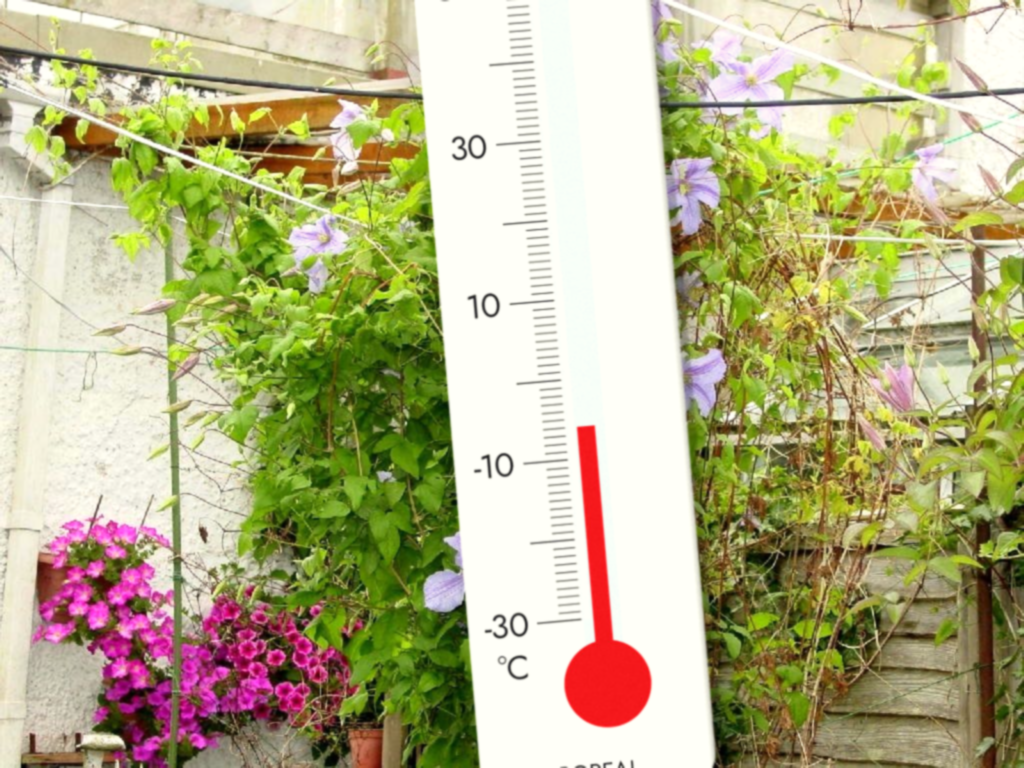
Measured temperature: **-6** °C
